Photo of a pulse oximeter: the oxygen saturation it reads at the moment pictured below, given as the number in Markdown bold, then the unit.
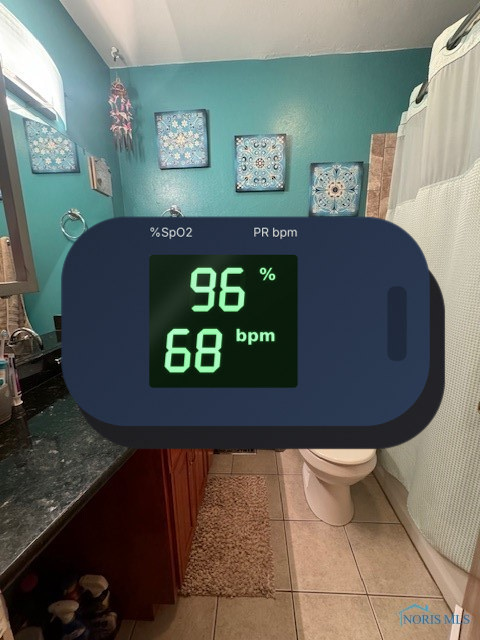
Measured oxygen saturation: **96** %
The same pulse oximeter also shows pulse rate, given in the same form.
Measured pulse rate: **68** bpm
